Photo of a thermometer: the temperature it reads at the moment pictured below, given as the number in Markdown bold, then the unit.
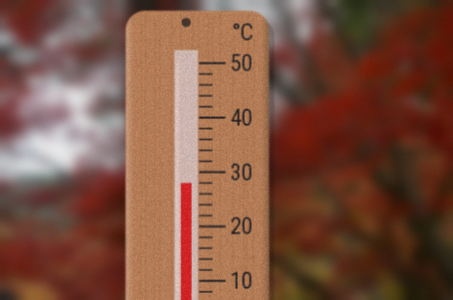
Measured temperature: **28** °C
